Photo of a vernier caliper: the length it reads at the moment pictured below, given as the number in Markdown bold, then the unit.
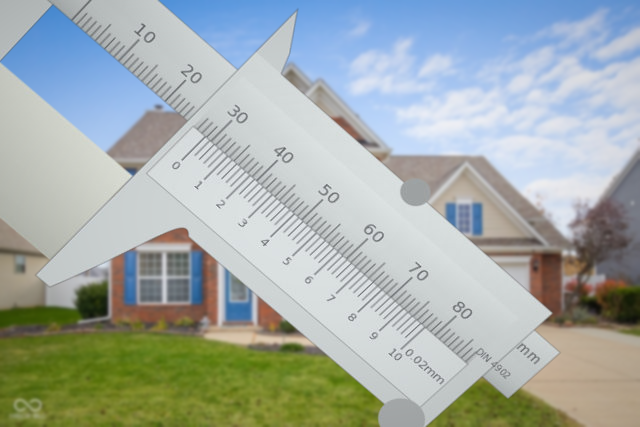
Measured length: **28.8** mm
